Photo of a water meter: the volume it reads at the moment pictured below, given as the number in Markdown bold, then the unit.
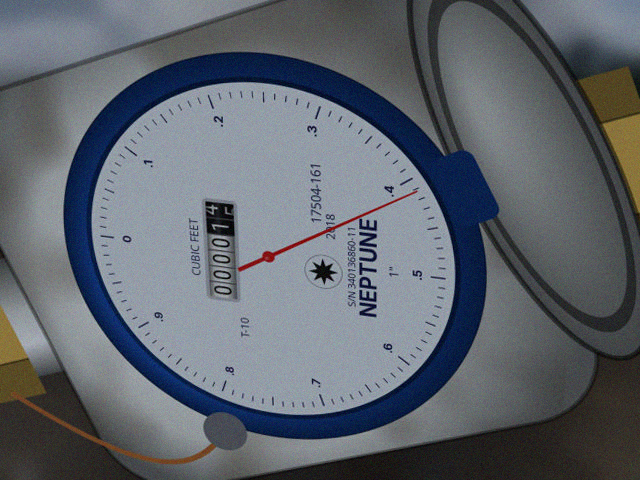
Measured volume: **14.41** ft³
